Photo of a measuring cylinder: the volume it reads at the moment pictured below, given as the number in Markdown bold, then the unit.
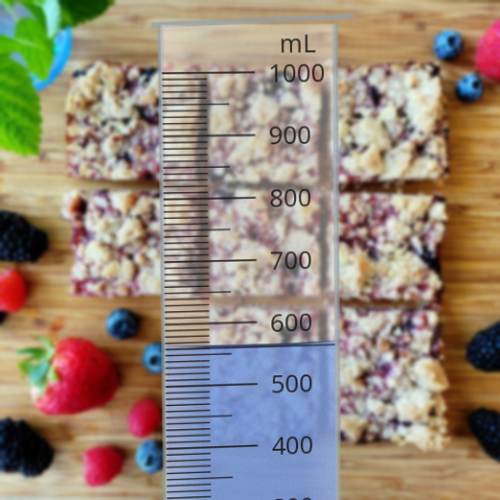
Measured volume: **560** mL
